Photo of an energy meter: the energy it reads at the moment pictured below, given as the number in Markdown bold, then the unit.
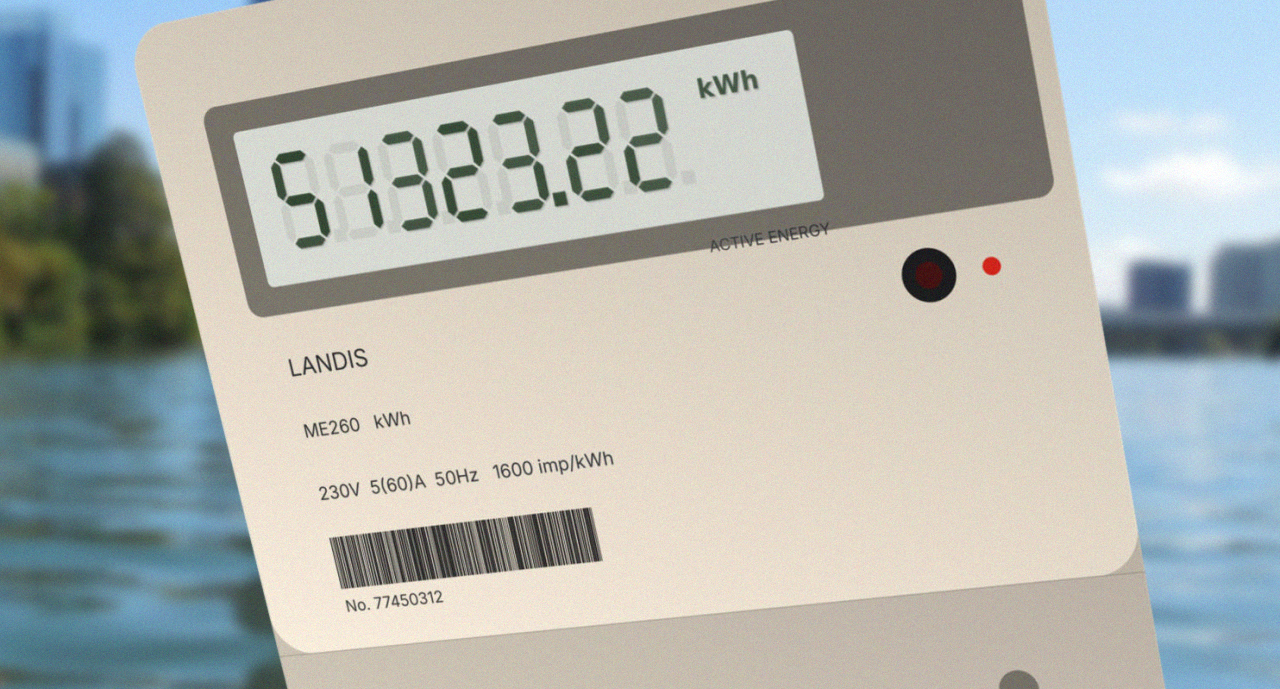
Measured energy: **51323.22** kWh
